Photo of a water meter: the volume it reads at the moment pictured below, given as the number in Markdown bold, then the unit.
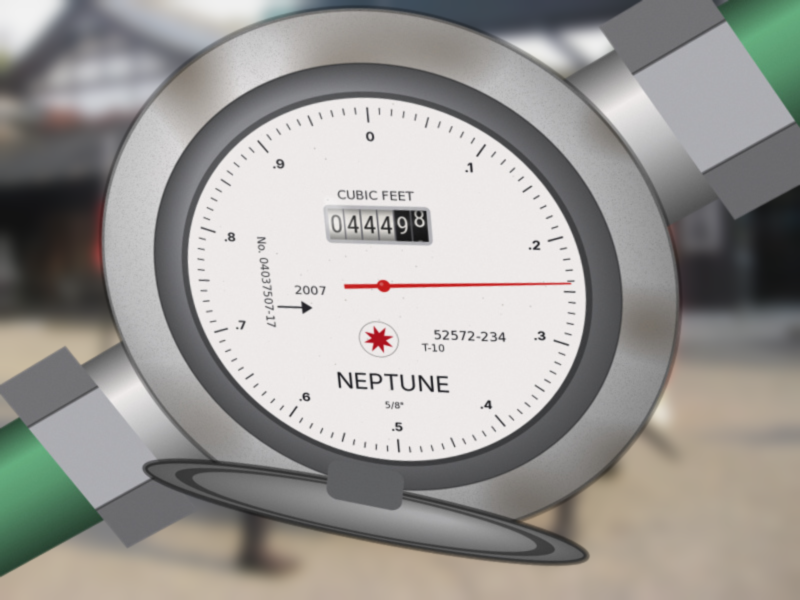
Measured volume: **44498.24** ft³
